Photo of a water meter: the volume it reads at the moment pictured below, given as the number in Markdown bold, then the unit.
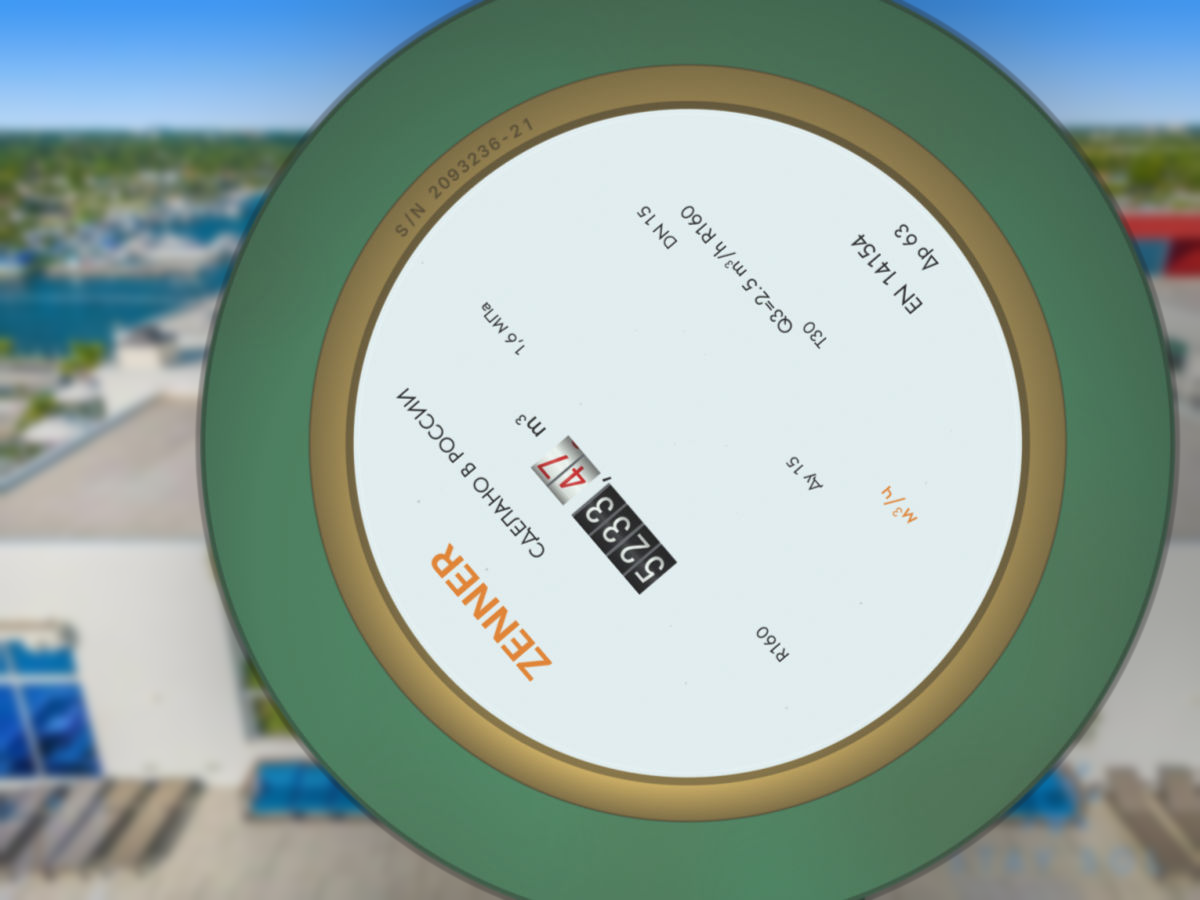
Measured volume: **5233.47** m³
